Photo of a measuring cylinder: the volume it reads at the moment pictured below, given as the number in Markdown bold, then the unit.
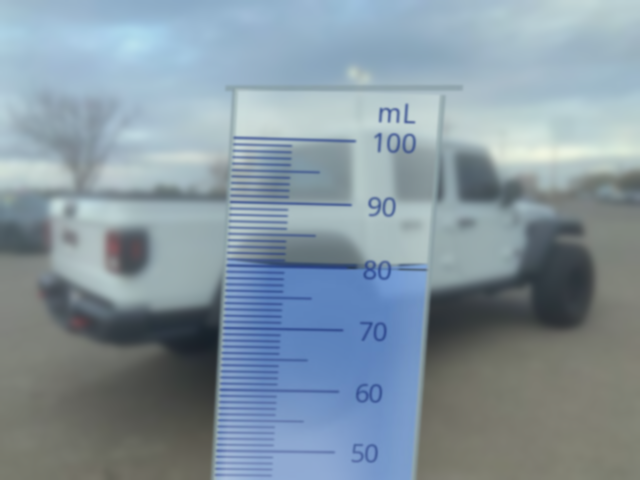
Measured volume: **80** mL
